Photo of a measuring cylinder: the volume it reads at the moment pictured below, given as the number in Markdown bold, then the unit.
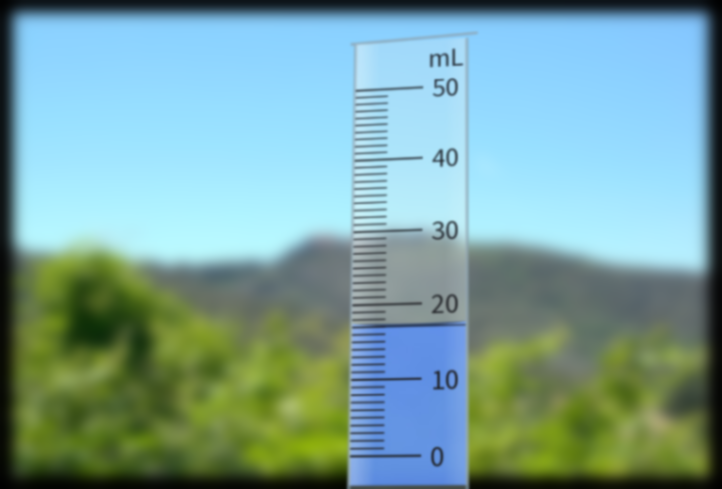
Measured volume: **17** mL
